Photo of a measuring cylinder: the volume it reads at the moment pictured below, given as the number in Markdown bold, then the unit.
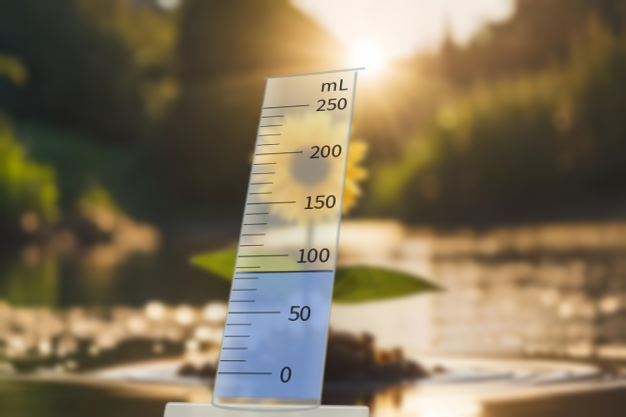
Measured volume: **85** mL
